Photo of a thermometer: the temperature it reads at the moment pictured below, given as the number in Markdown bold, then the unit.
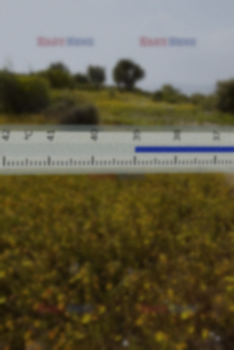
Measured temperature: **39** °C
